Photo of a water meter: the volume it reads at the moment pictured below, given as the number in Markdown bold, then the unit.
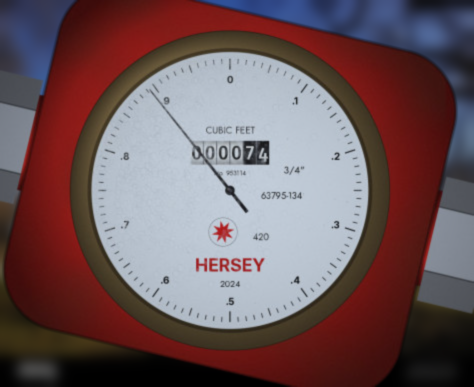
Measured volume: **73.89** ft³
